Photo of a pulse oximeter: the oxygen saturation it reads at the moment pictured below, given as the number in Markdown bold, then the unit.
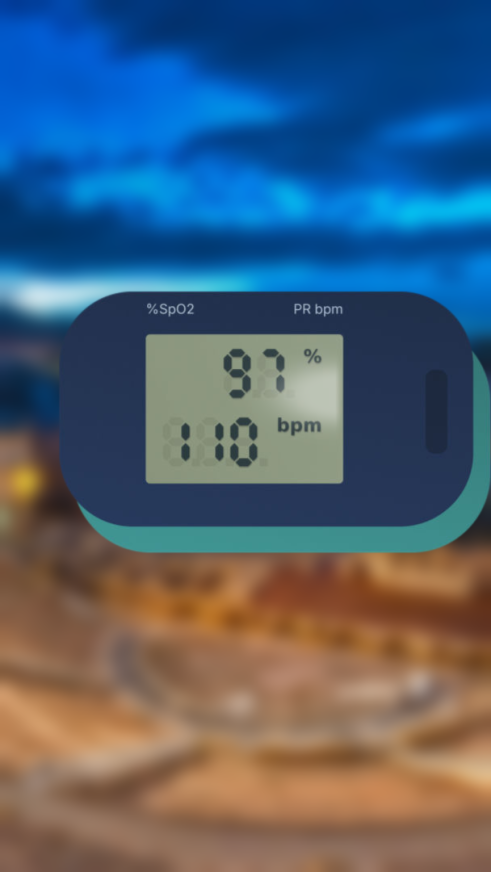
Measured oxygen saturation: **97** %
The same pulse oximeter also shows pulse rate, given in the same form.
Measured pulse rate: **110** bpm
